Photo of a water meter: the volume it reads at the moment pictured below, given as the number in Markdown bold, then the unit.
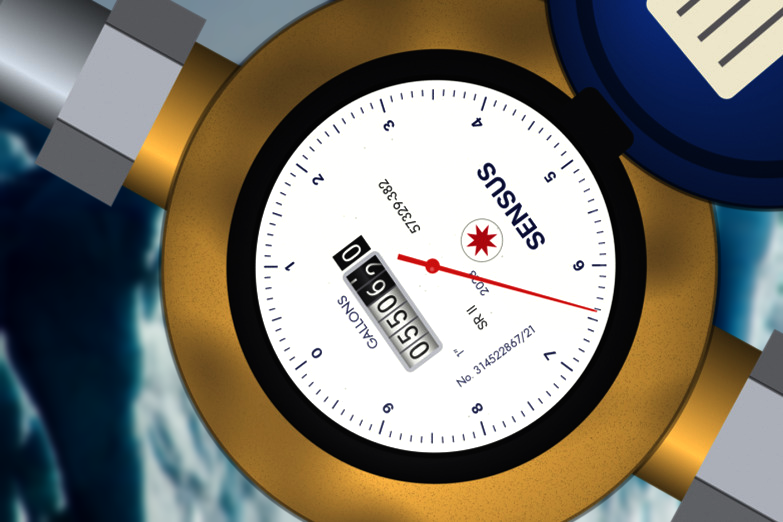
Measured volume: **550616.4** gal
